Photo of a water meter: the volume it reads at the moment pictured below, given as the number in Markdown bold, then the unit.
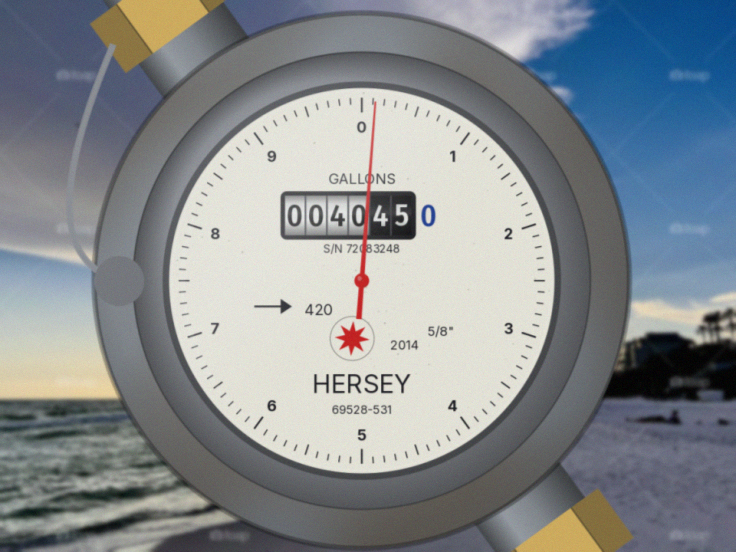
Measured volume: **40450.1** gal
